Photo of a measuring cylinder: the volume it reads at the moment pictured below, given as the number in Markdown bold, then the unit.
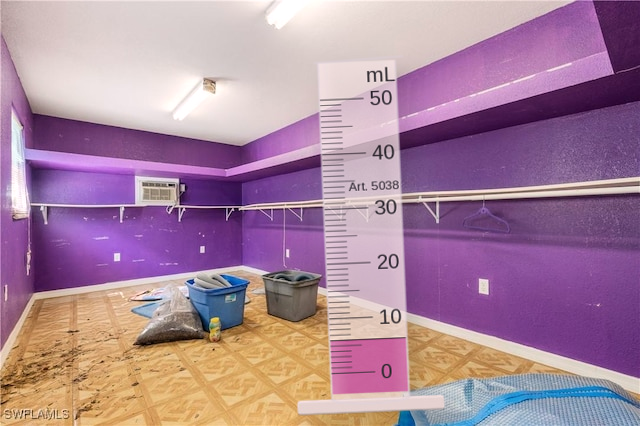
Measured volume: **6** mL
